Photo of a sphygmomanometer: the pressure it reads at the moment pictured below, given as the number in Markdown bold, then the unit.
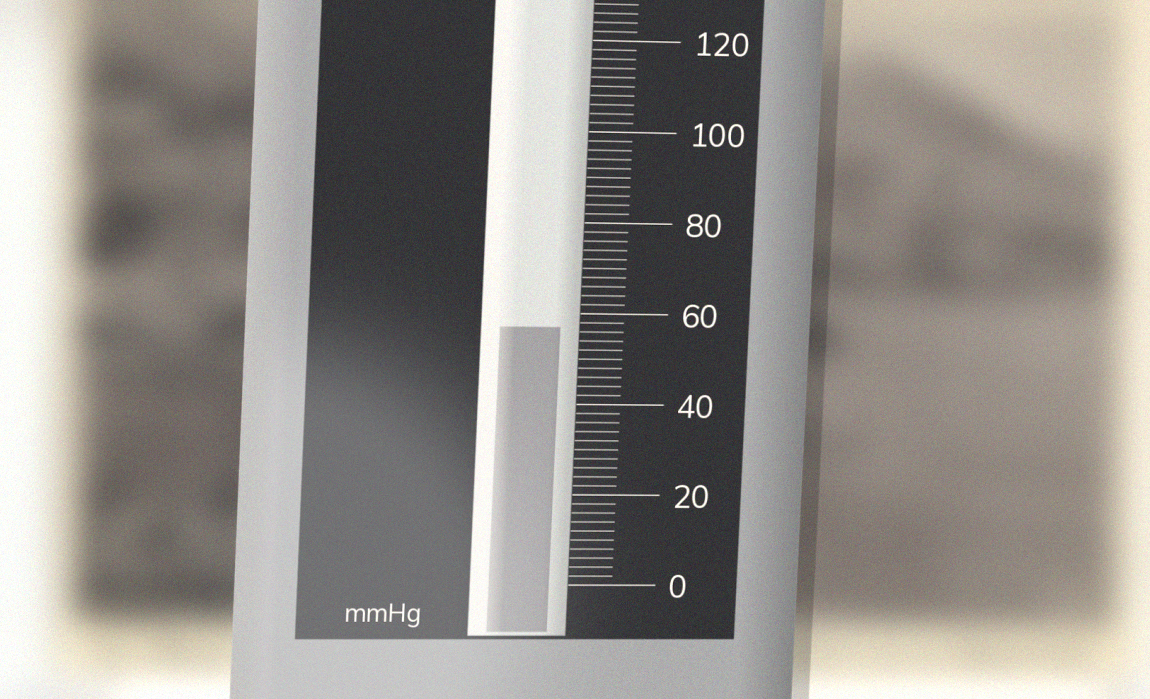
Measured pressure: **57** mmHg
